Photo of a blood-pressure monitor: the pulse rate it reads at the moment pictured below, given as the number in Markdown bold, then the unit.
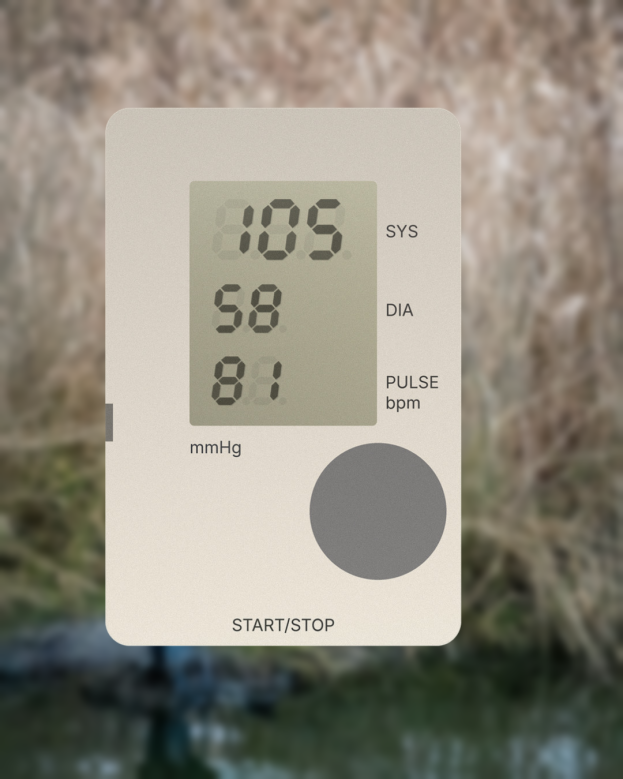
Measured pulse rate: **81** bpm
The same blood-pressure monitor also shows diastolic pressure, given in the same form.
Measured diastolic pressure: **58** mmHg
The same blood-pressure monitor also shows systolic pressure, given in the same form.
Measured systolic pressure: **105** mmHg
